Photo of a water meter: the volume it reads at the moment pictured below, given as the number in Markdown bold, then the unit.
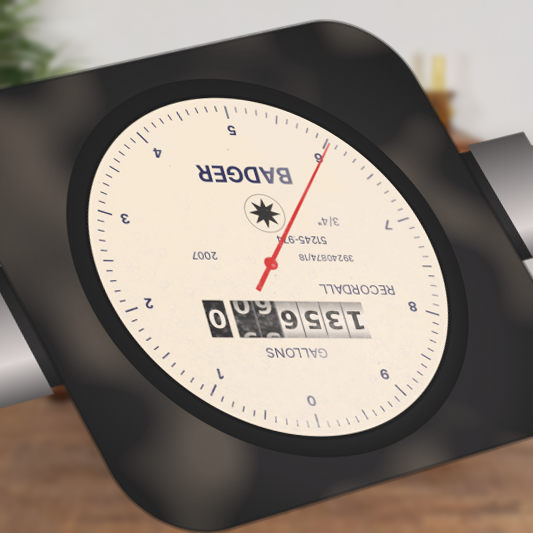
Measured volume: **1356596.0** gal
